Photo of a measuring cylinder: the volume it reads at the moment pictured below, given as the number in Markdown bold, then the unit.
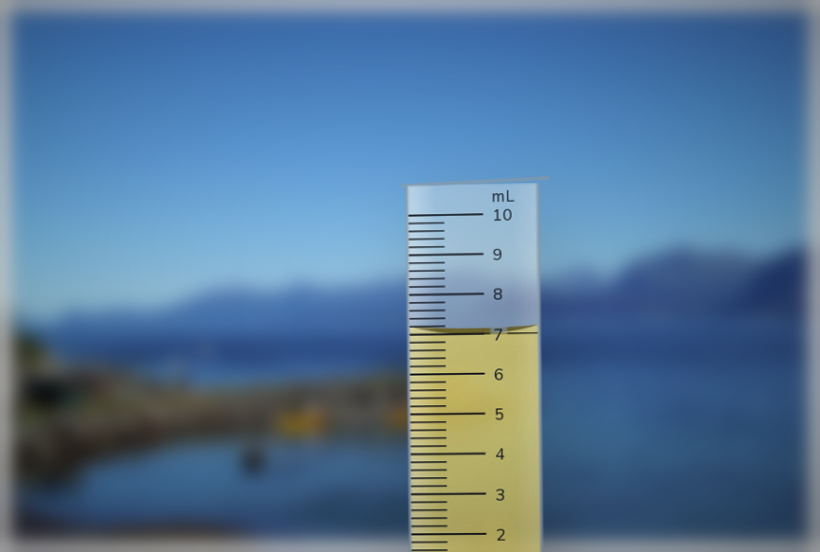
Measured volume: **7** mL
